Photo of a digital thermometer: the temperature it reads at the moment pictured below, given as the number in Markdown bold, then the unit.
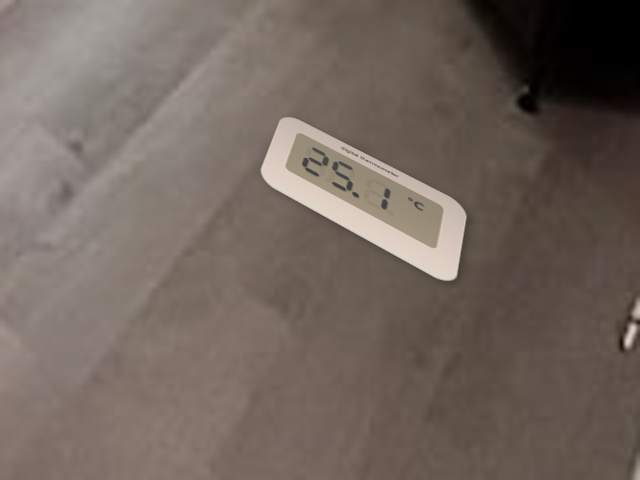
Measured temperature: **25.1** °C
